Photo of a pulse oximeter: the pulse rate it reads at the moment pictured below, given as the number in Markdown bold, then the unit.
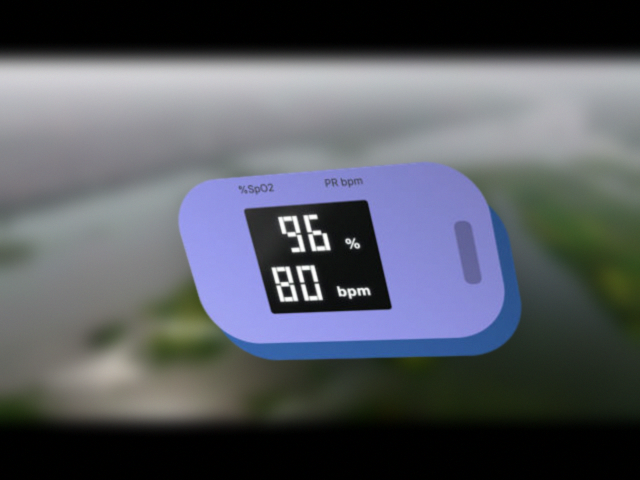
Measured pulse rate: **80** bpm
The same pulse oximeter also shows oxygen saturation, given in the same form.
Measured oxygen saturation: **96** %
